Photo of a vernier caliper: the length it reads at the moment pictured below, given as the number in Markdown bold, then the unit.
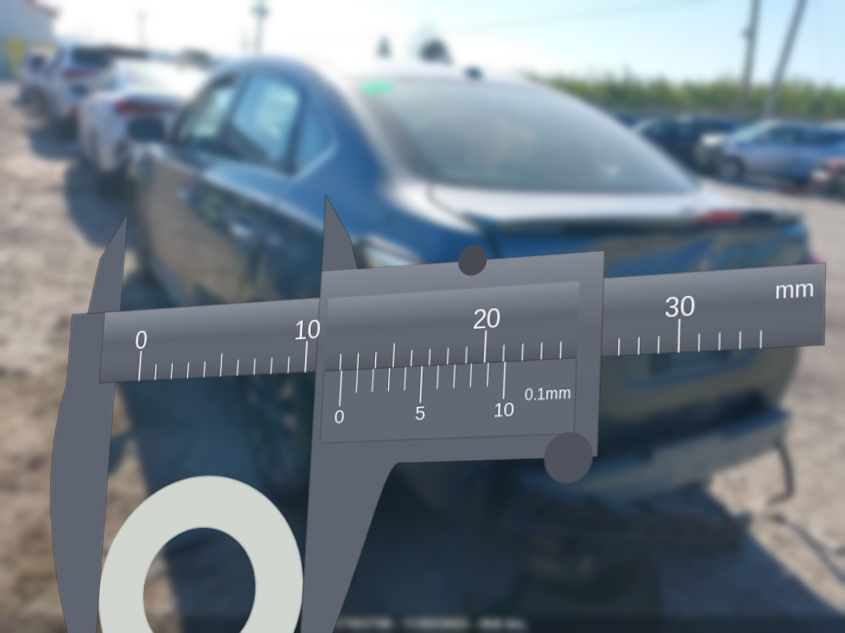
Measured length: **12.1** mm
